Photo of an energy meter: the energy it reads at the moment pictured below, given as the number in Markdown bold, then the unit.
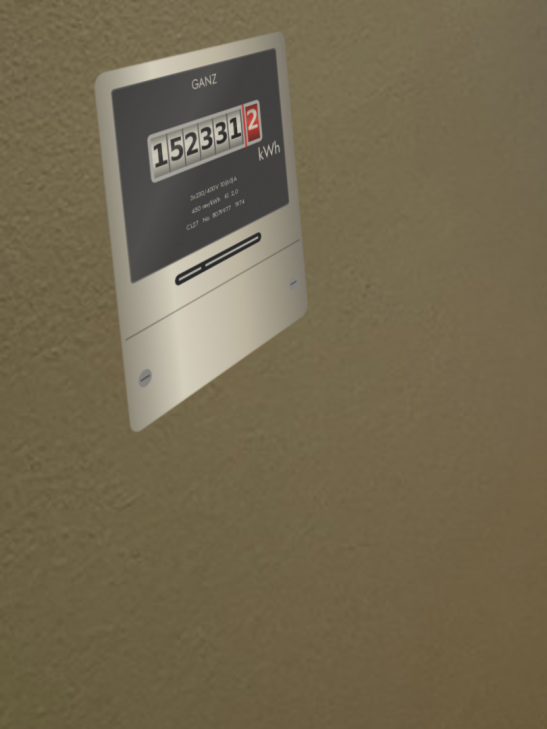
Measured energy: **152331.2** kWh
